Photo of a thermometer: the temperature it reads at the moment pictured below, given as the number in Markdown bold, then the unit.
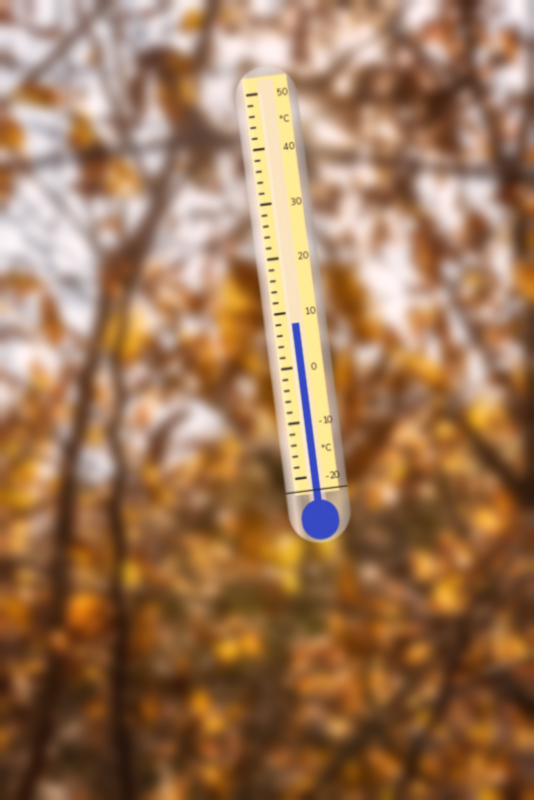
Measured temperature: **8** °C
